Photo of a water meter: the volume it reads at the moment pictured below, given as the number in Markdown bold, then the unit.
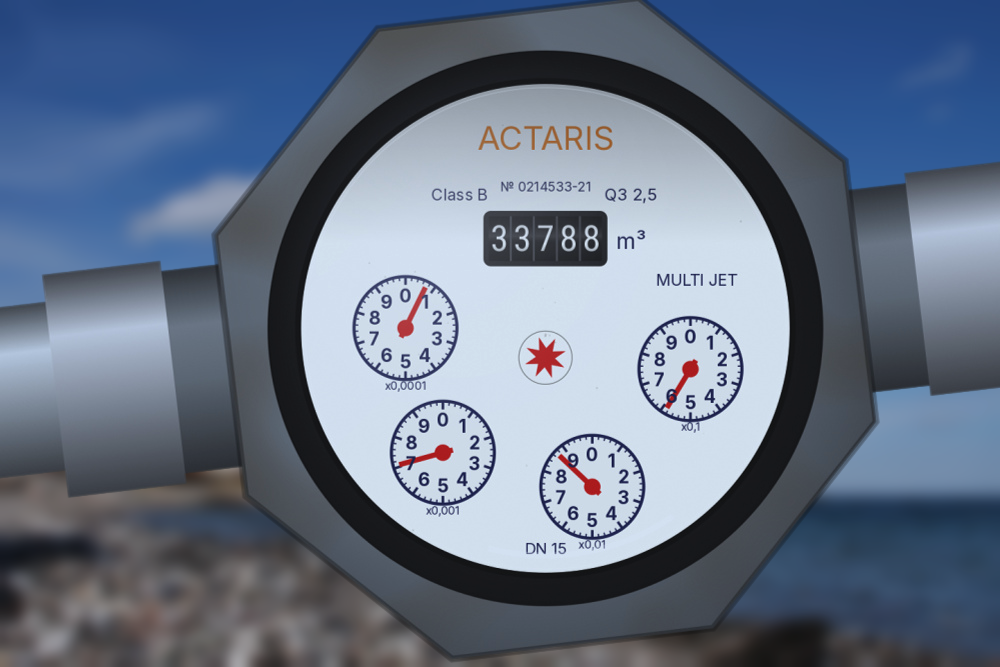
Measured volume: **33788.5870** m³
